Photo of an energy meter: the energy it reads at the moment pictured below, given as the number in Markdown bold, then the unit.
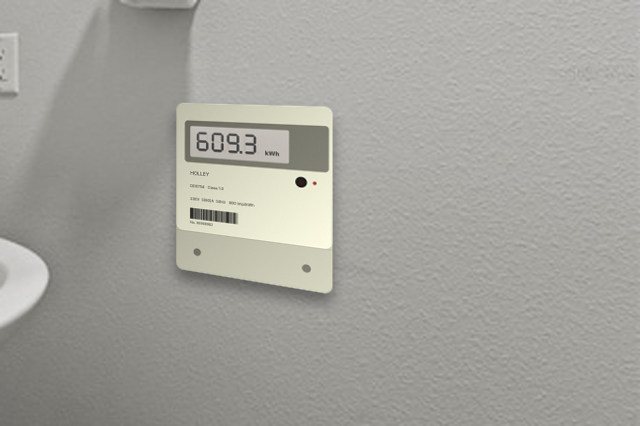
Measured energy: **609.3** kWh
